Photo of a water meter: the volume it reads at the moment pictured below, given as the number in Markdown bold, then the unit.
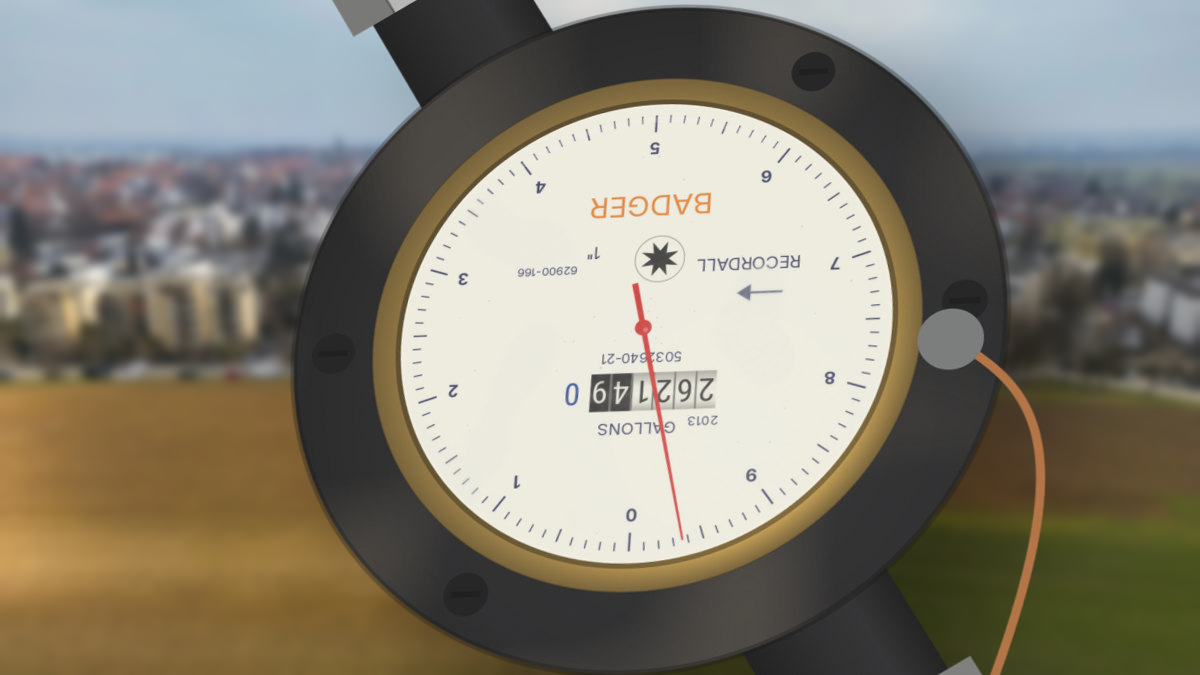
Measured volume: **2621489.6** gal
